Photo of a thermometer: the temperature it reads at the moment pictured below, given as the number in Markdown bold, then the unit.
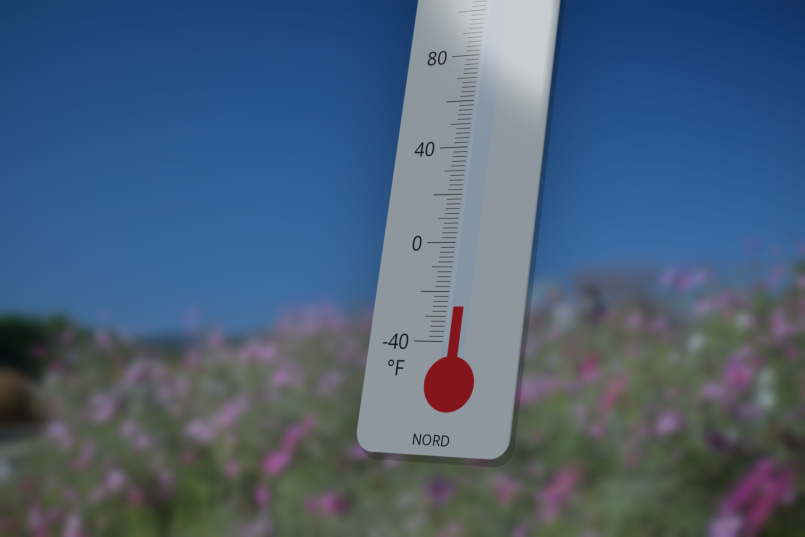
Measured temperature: **-26** °F
